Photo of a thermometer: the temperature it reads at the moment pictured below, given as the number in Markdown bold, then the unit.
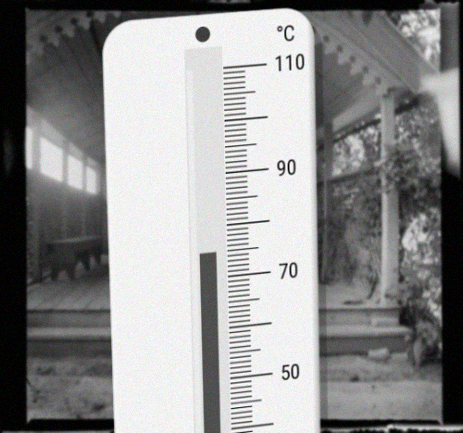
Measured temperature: **75** °C
